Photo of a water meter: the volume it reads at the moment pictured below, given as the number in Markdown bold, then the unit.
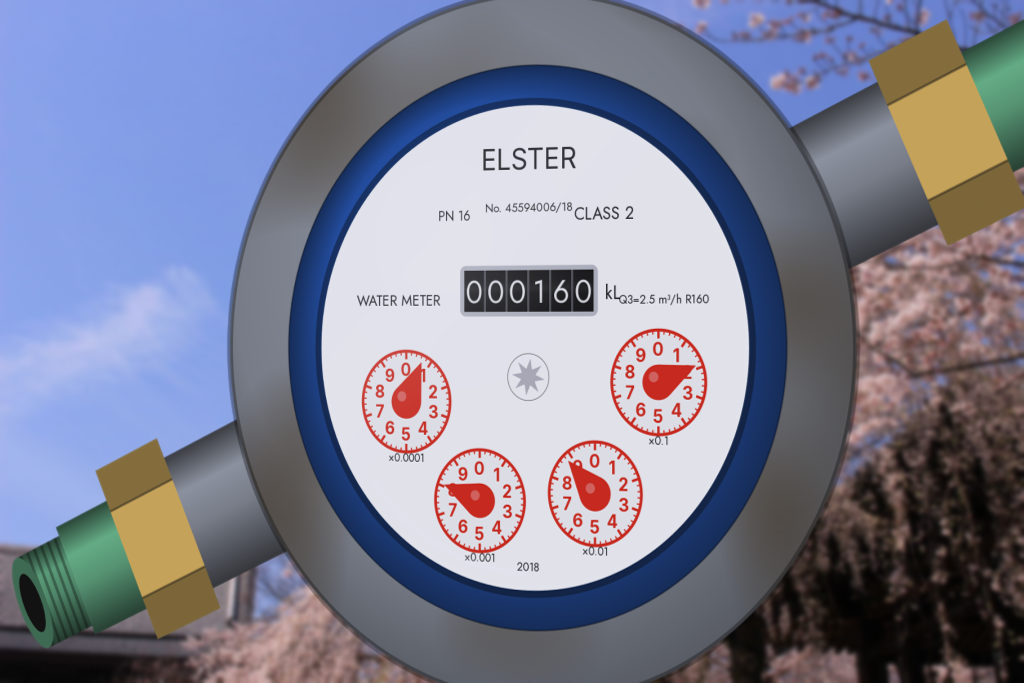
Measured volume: **160.1880** kL
